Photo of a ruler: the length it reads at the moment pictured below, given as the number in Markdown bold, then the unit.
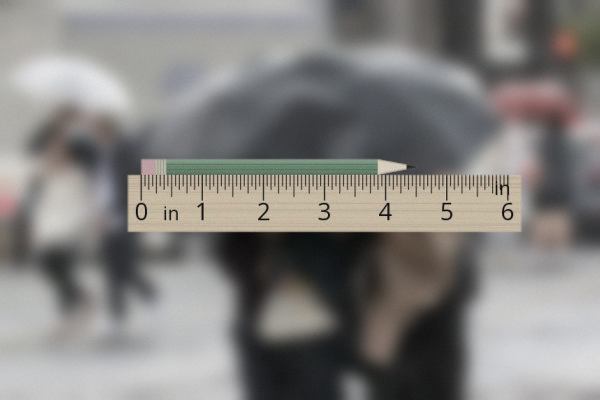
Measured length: **4.5** in
